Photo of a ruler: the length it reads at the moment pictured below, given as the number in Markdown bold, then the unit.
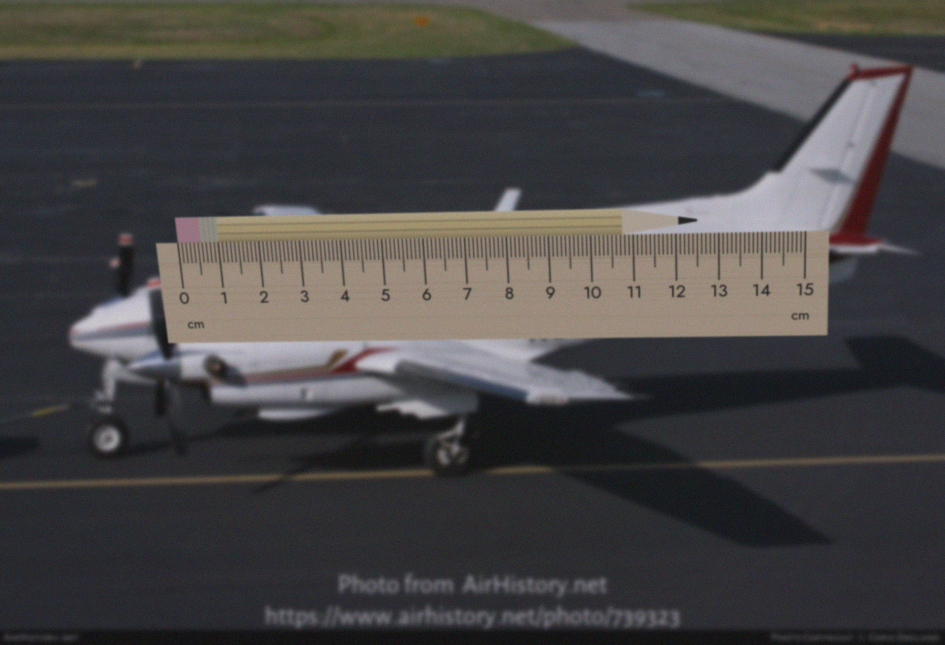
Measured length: **12.5** cm
